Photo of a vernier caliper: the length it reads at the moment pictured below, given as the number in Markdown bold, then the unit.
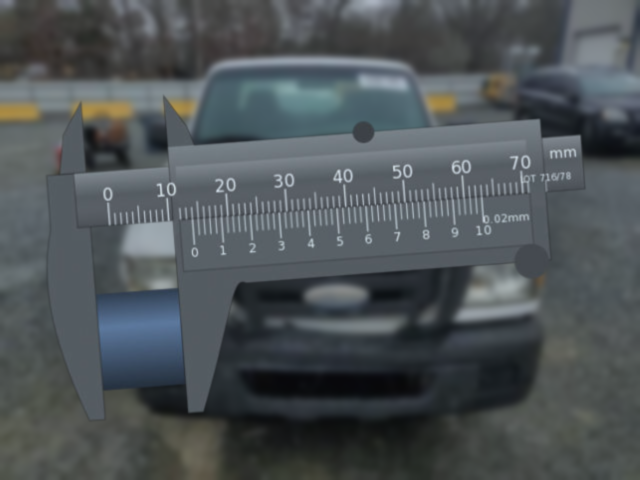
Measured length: **14.0** mm
